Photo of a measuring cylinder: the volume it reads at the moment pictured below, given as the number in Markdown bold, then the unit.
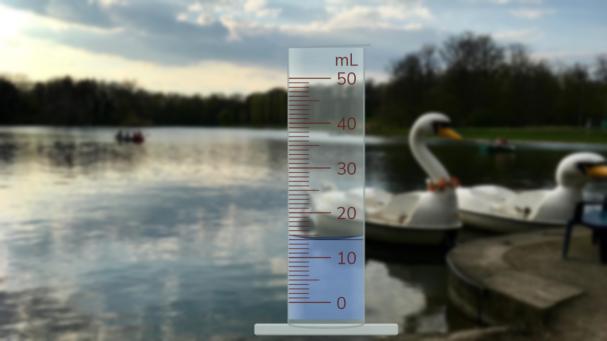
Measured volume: **14** mL
